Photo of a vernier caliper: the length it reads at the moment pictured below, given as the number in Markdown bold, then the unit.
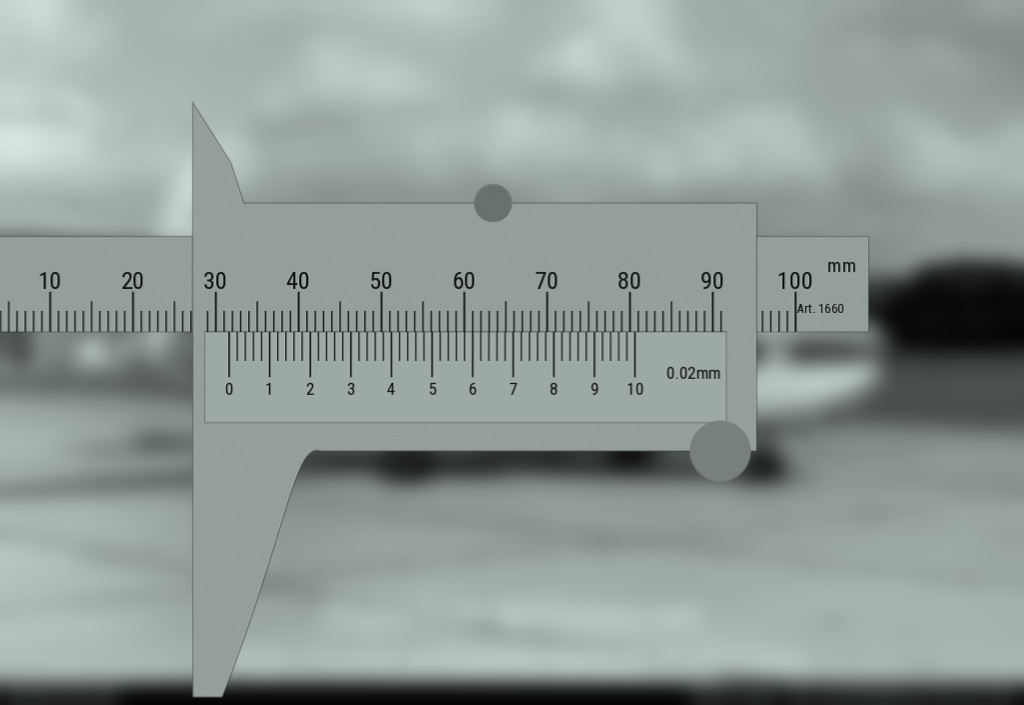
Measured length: **31.6** mm
